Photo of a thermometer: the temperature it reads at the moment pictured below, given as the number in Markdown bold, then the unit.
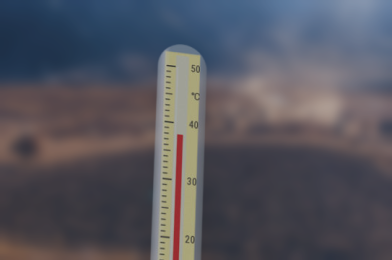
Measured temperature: **38** °C
